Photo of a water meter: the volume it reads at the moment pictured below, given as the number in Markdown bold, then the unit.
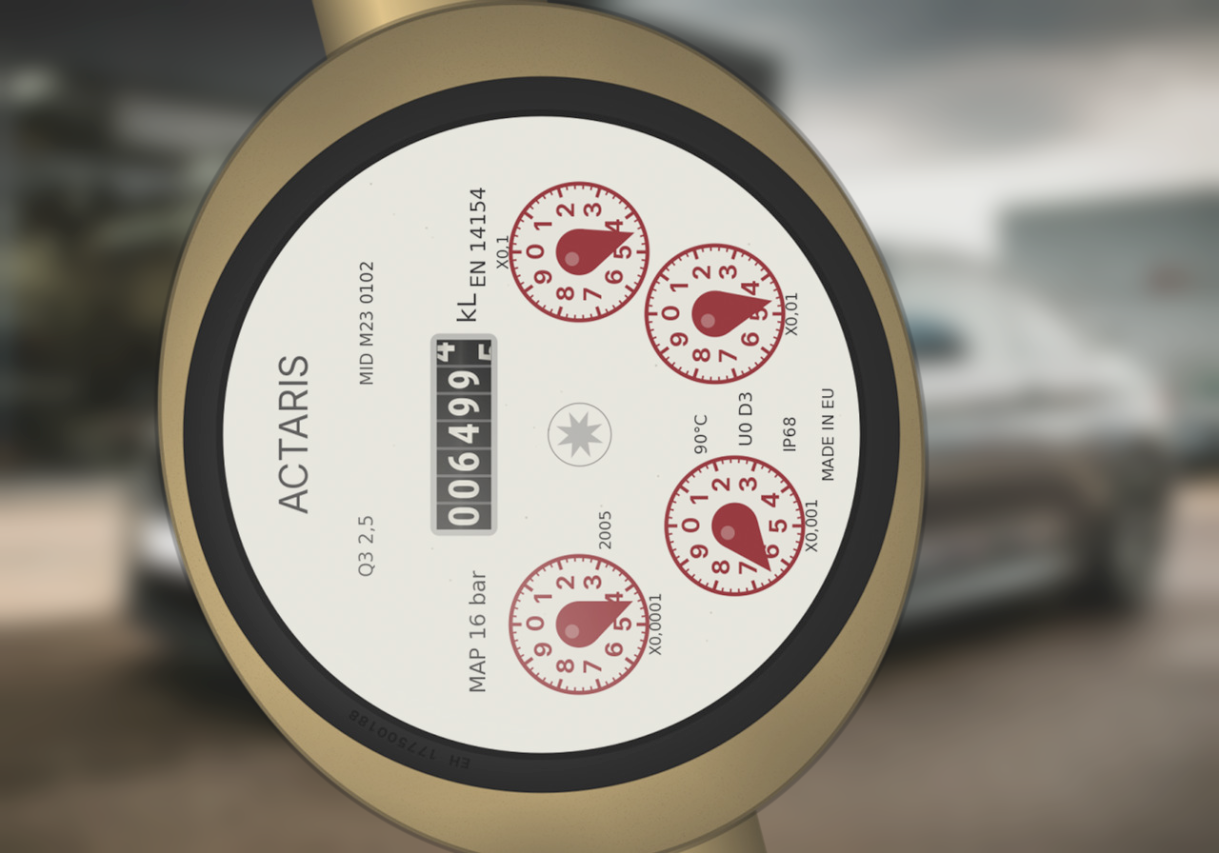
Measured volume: **64994.4464** kL
